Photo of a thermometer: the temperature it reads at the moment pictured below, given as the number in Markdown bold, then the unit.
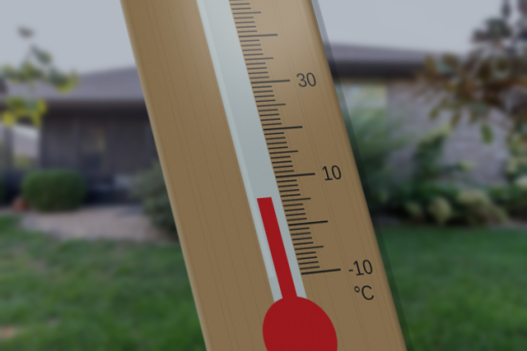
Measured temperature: **6** °C
